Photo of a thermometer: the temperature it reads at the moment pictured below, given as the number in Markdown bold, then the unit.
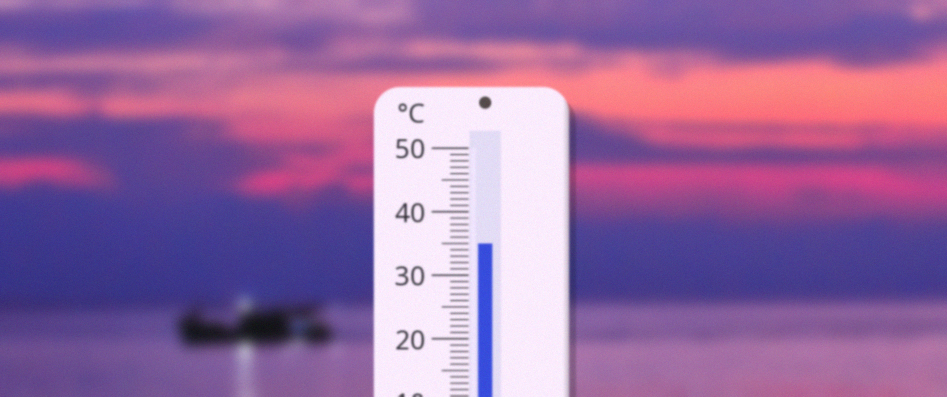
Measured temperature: **35** °C
